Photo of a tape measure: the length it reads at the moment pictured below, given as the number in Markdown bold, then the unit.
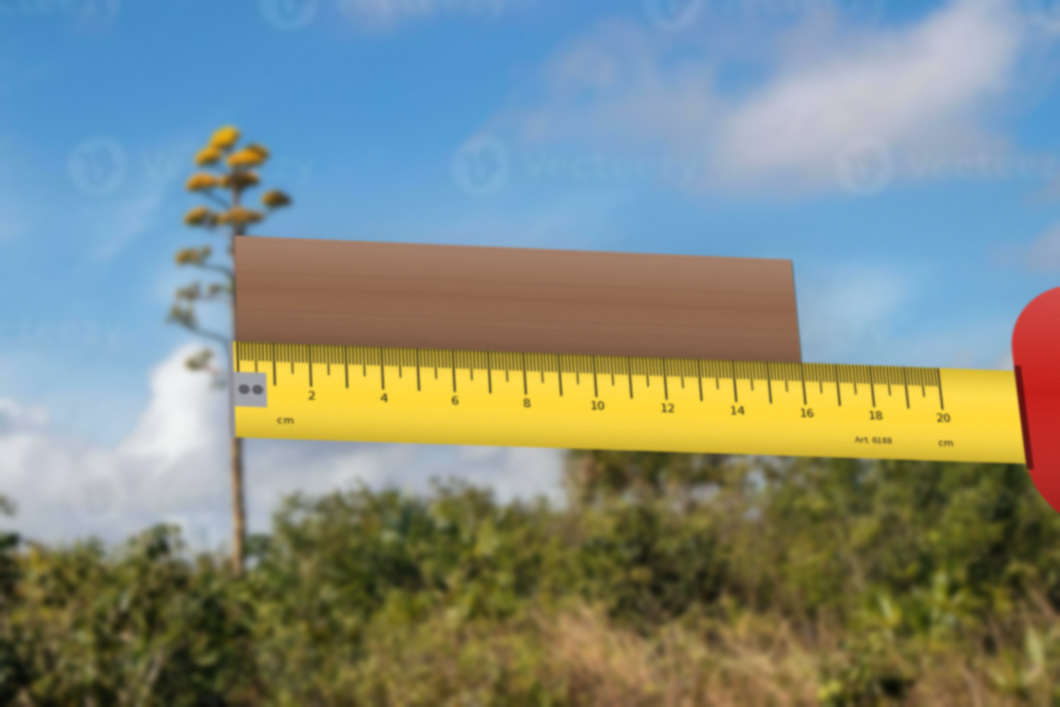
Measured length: **16** cm
